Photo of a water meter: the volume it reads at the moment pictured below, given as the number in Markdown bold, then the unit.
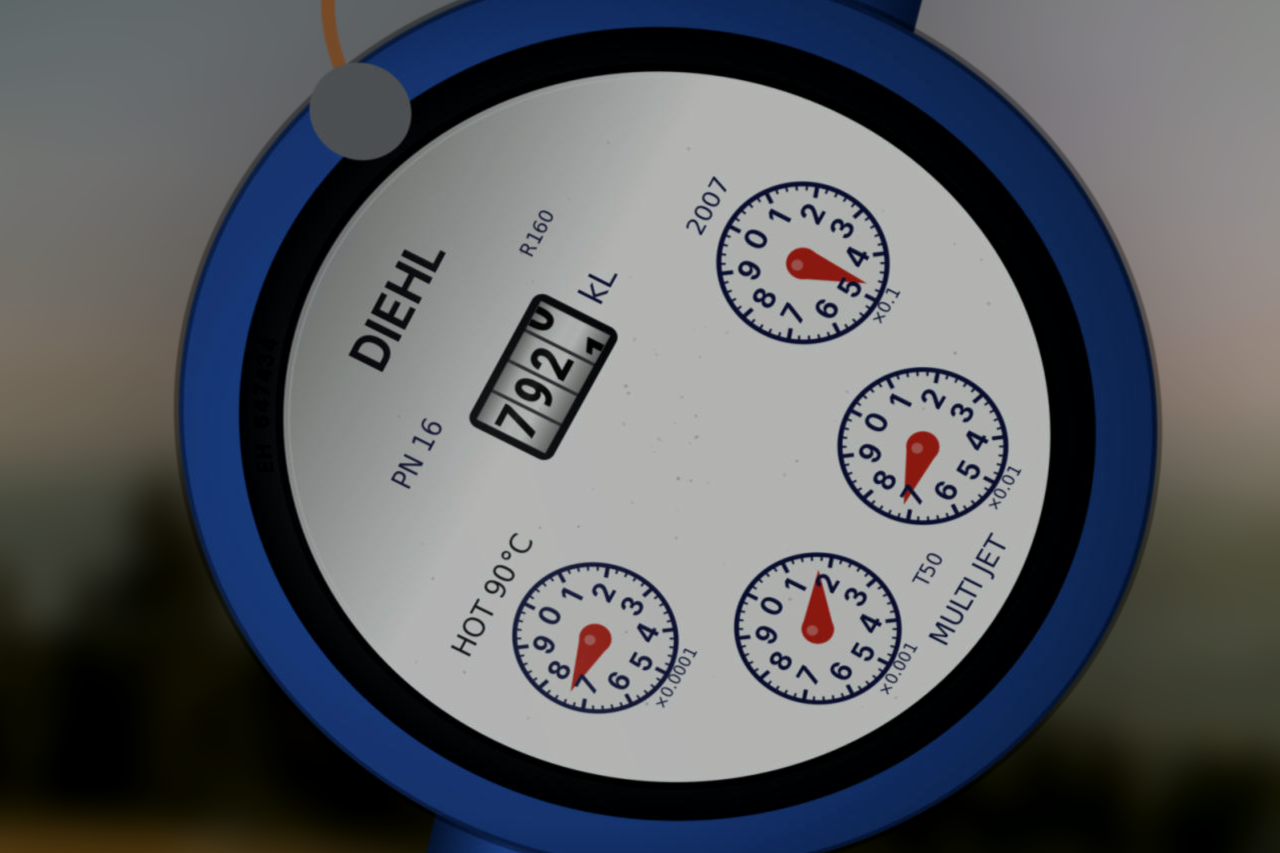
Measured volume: **7920.4717** kL
